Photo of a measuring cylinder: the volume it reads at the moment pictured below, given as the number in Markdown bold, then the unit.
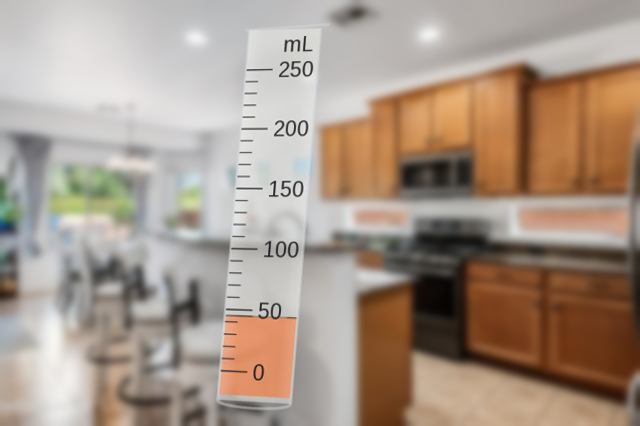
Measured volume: **45** mL
